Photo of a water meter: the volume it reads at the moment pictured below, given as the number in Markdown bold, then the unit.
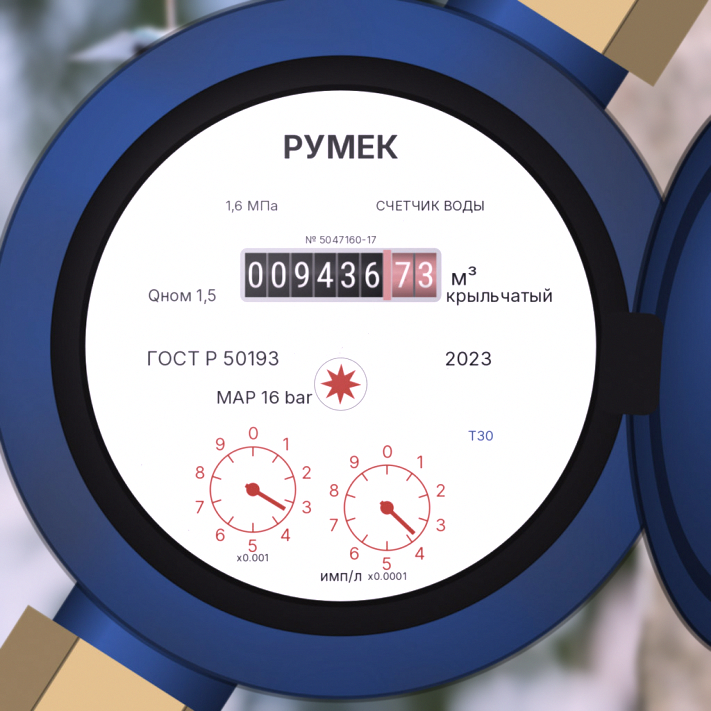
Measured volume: **9436.7333** m³
